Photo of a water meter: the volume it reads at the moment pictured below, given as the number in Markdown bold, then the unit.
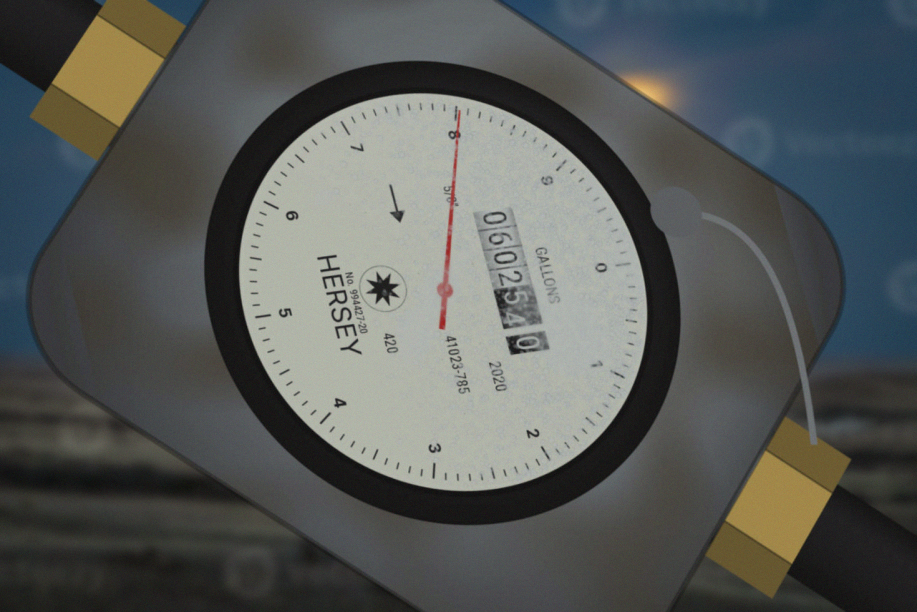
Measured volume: **602538.0** gal
